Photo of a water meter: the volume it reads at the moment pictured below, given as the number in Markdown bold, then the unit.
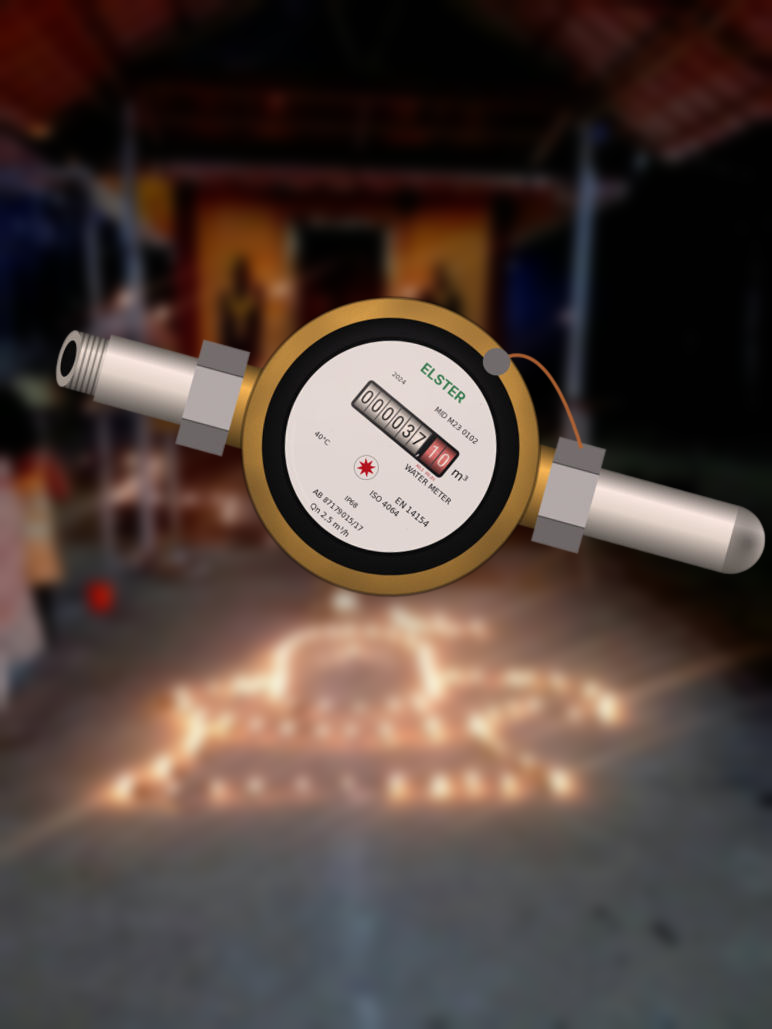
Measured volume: **37.10** m³
